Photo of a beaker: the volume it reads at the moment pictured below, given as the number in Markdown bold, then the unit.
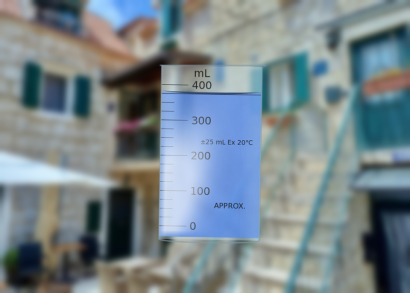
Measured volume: **375** mL
